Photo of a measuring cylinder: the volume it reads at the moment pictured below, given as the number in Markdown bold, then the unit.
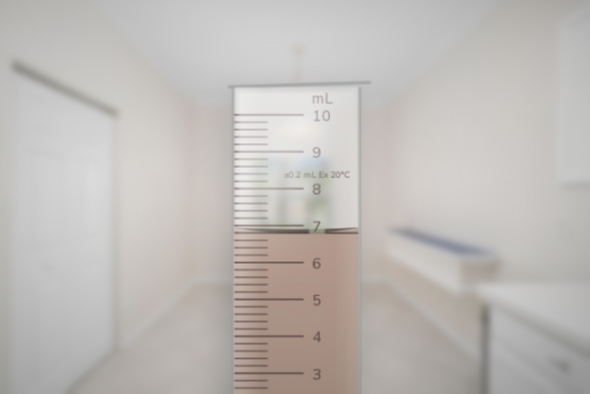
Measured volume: **6.8** mL
